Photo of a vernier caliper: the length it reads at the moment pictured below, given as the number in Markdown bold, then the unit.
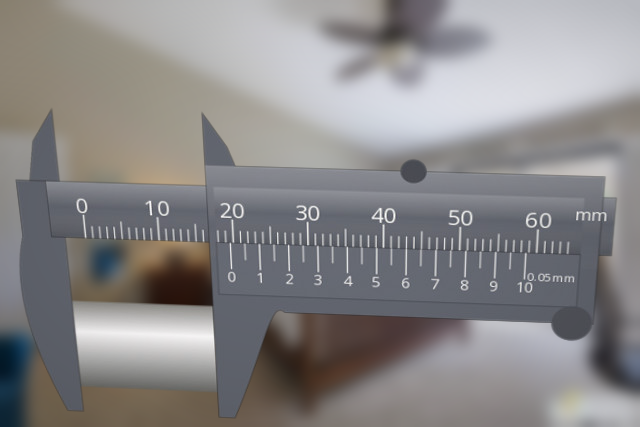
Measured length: **19.6** mm
